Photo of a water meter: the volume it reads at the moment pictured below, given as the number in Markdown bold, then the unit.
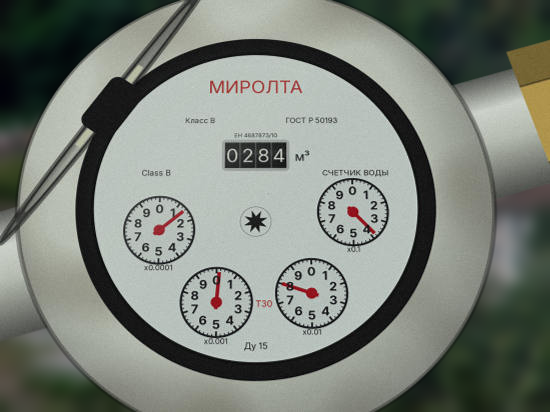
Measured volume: **284.3801** m³
